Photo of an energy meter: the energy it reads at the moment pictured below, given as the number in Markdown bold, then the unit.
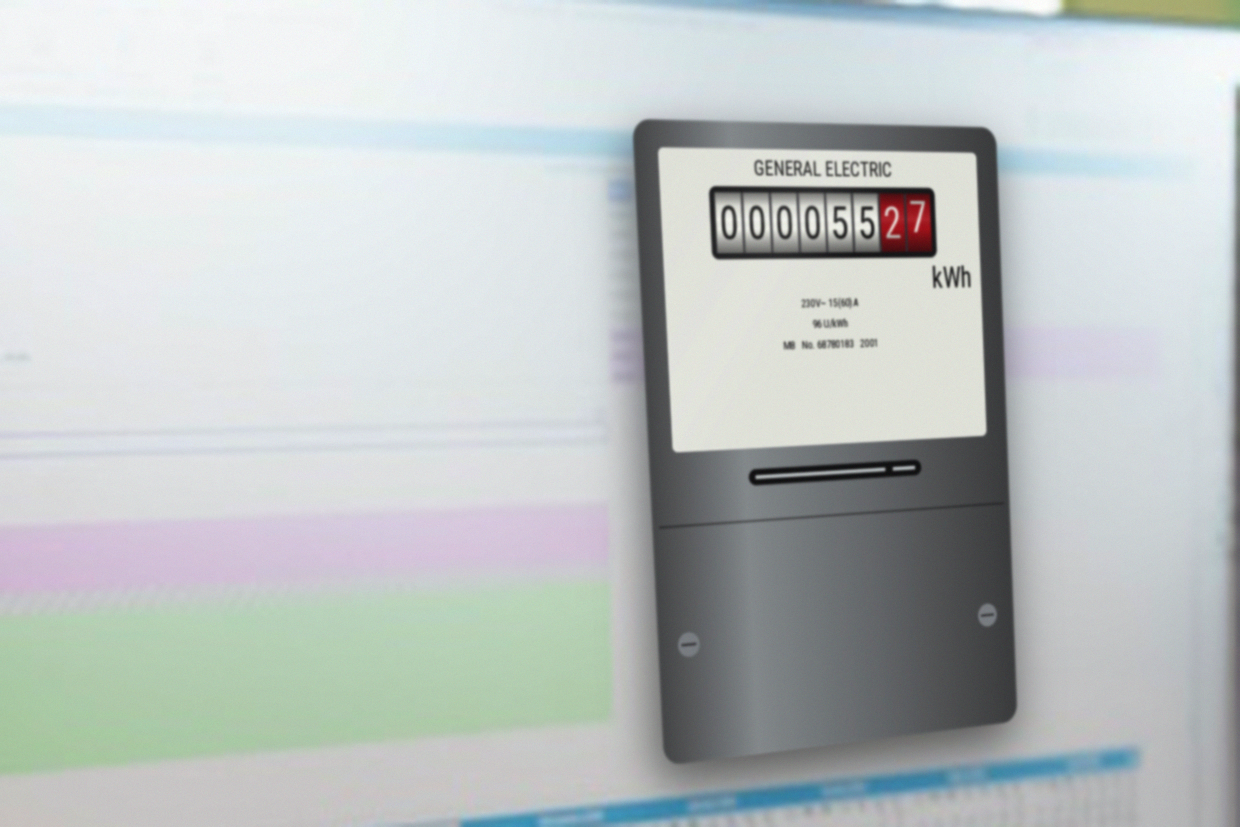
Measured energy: **55.27** kWh
